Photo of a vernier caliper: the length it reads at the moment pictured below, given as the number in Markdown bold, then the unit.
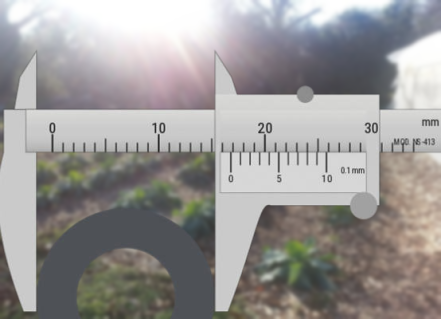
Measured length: **16.8** mm
